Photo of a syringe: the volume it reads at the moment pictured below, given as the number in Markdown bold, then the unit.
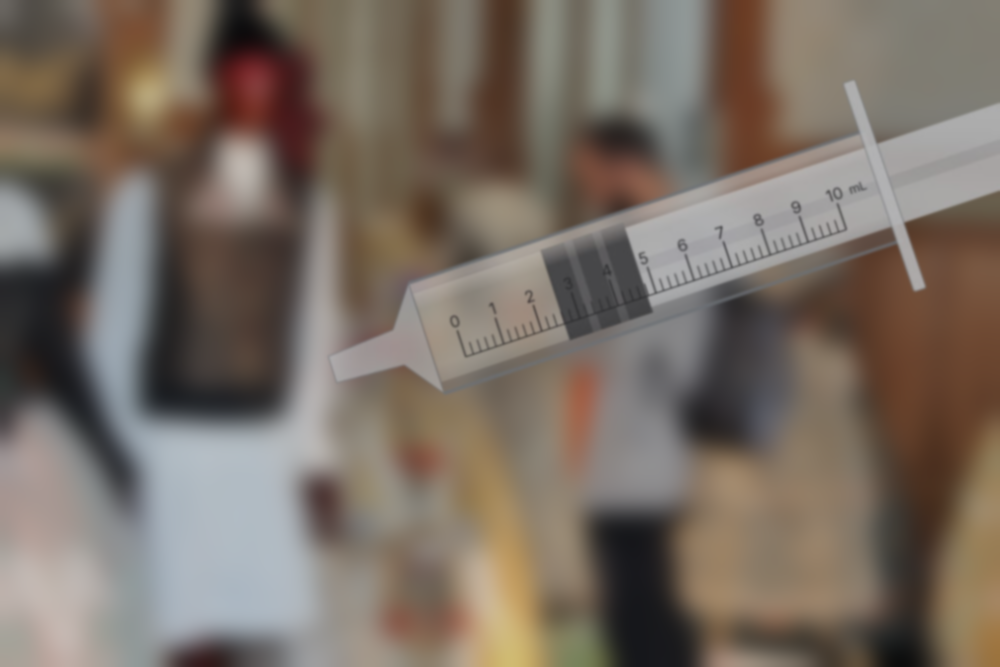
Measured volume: **2.6** mL
